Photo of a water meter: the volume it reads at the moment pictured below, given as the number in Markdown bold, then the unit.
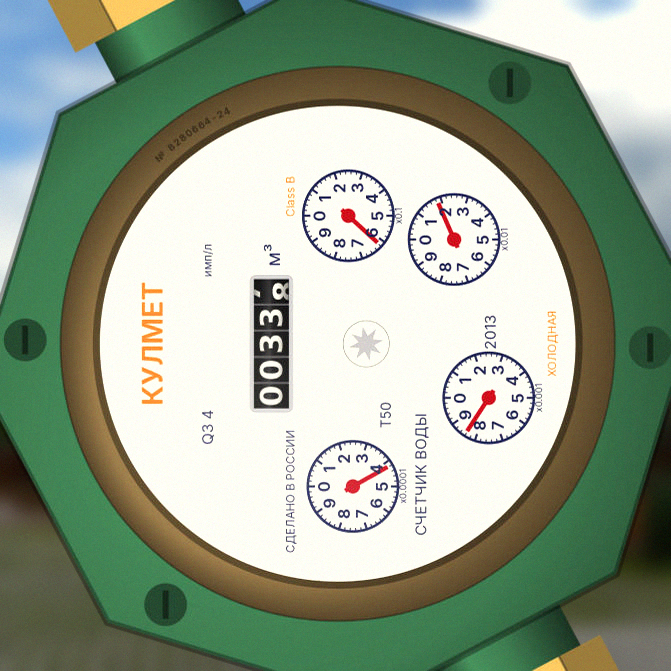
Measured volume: **337.6184** m³
